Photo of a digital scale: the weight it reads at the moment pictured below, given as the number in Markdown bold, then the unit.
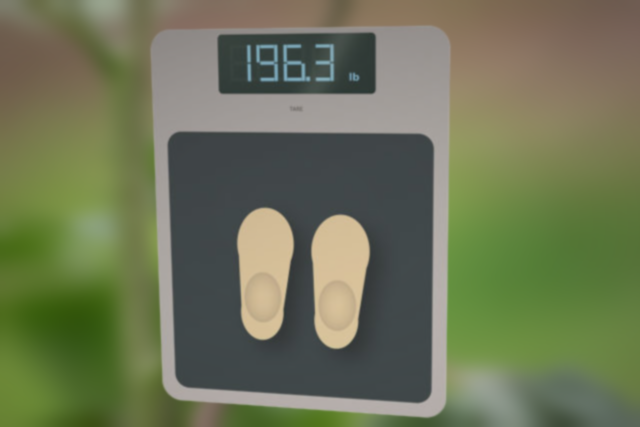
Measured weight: **196.3** lb
